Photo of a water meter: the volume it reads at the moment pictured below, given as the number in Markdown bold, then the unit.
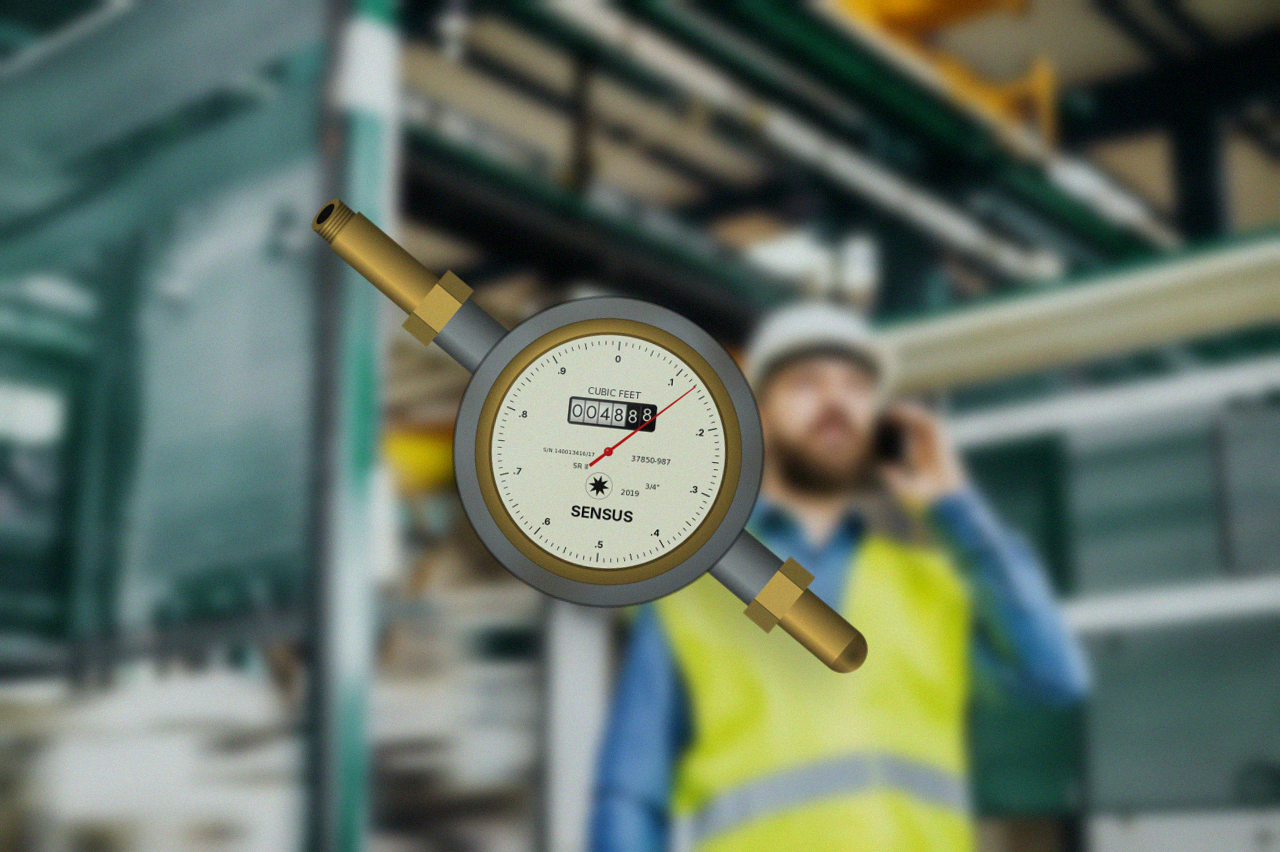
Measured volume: **4888.13** ft³
